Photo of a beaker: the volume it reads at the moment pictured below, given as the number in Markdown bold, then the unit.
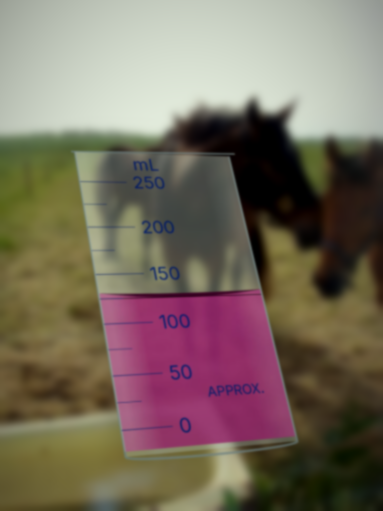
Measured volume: **125** mL
